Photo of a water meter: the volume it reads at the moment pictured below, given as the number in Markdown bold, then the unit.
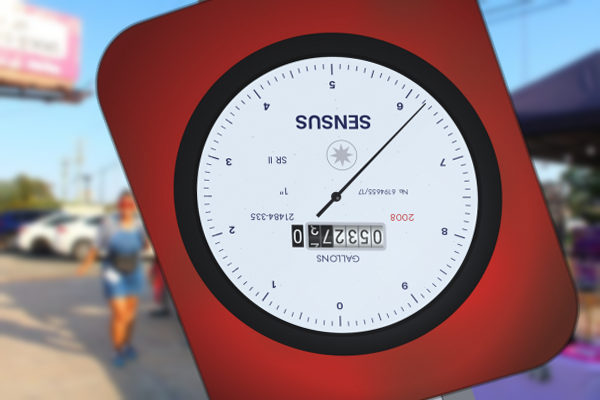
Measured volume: **532726.2** gal
